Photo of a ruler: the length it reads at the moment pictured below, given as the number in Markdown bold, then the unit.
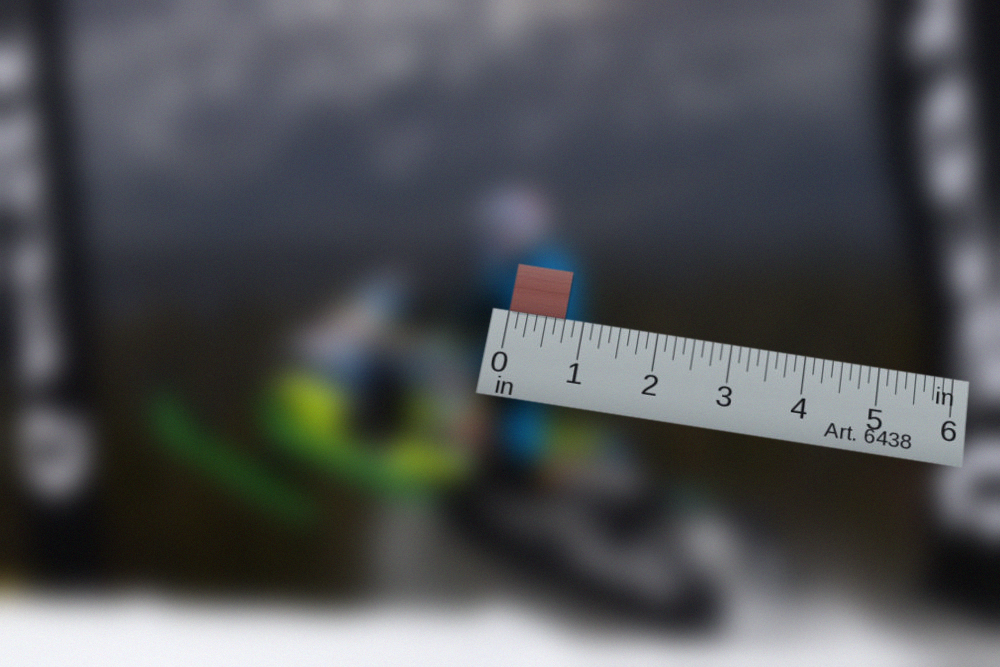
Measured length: **0.75** in
